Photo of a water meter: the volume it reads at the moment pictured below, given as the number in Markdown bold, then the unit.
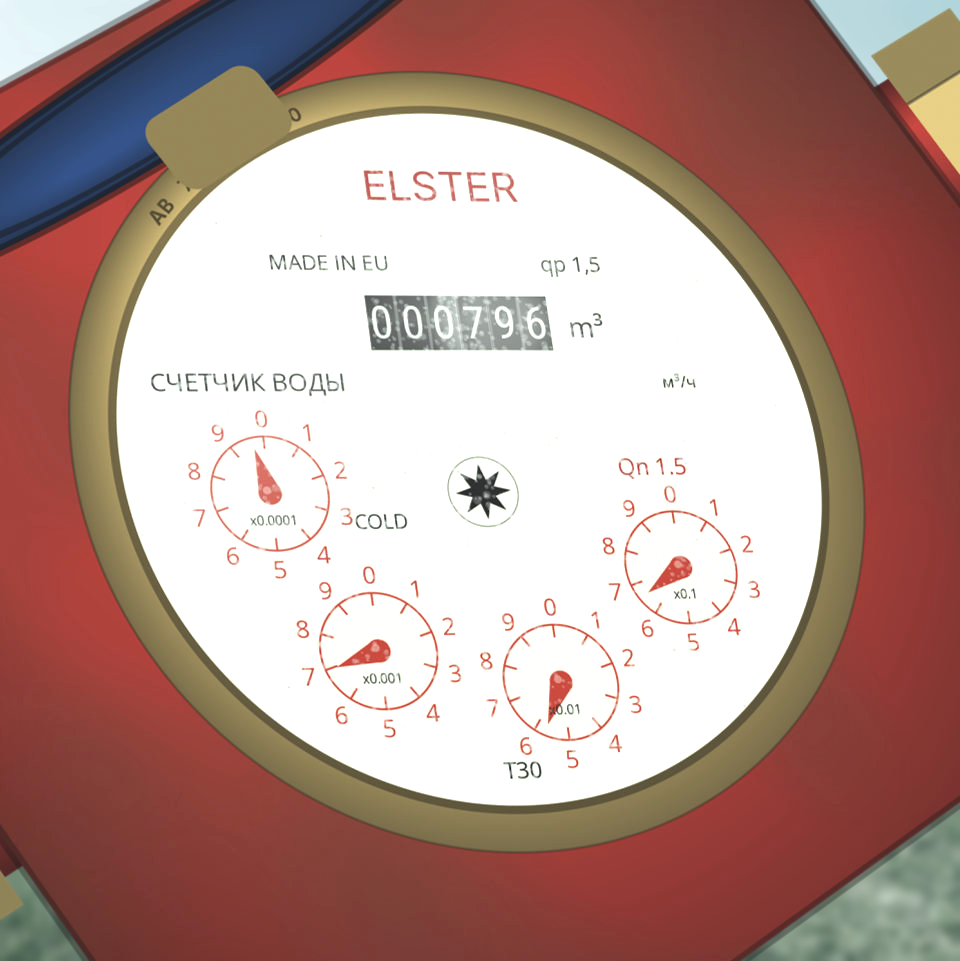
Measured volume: **796.6569** m³
